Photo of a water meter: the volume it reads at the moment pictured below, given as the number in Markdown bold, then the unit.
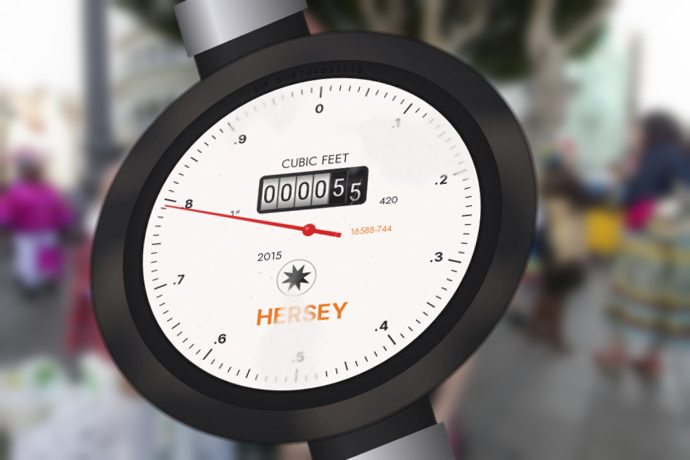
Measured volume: **54.79** ft³
